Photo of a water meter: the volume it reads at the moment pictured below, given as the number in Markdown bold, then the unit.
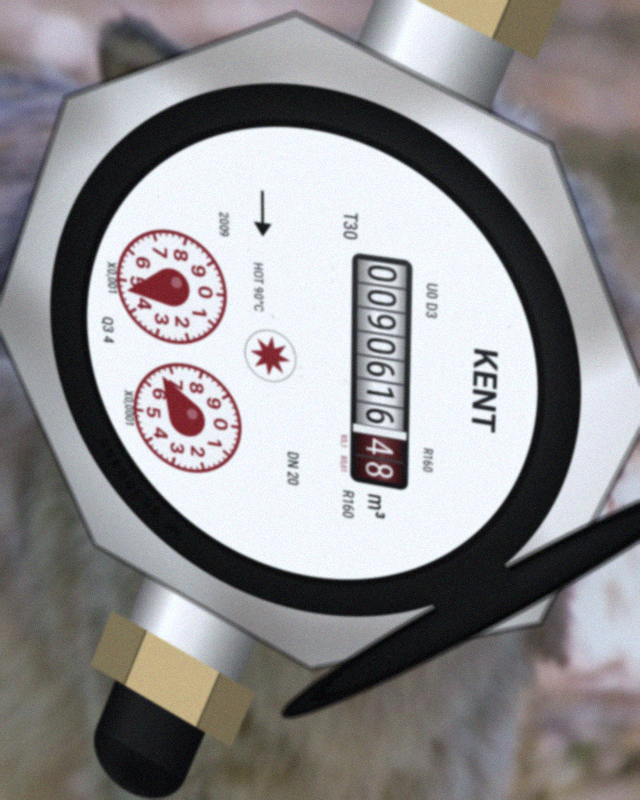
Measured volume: **90616.4846** m³
